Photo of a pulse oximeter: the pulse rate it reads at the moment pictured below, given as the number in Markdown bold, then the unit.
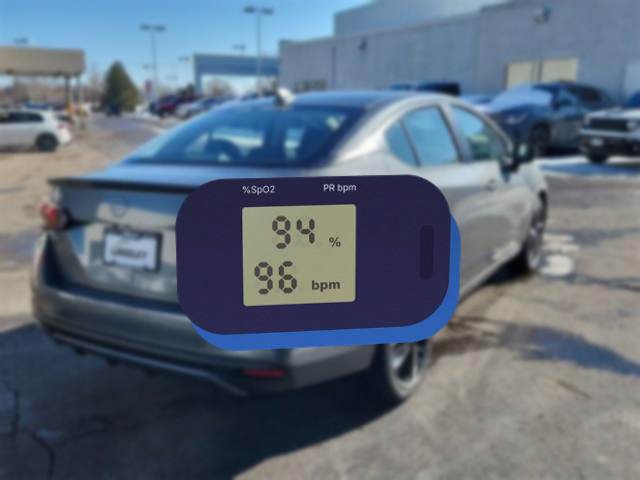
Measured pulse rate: **96** bpm
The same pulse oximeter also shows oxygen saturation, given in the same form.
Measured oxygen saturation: **94** %
